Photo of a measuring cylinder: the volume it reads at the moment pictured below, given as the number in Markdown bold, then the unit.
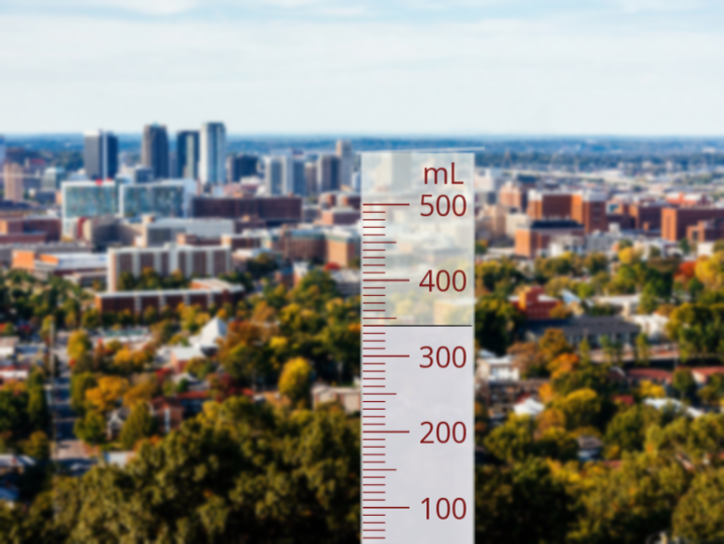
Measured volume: **340** mL
